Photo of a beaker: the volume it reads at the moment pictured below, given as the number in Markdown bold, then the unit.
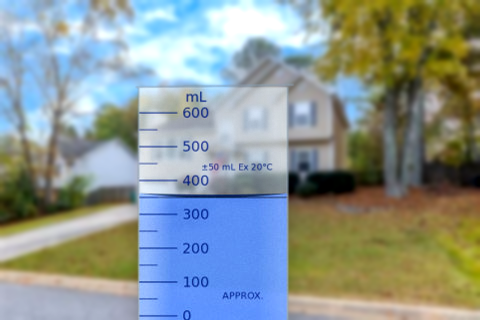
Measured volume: **350** mL
